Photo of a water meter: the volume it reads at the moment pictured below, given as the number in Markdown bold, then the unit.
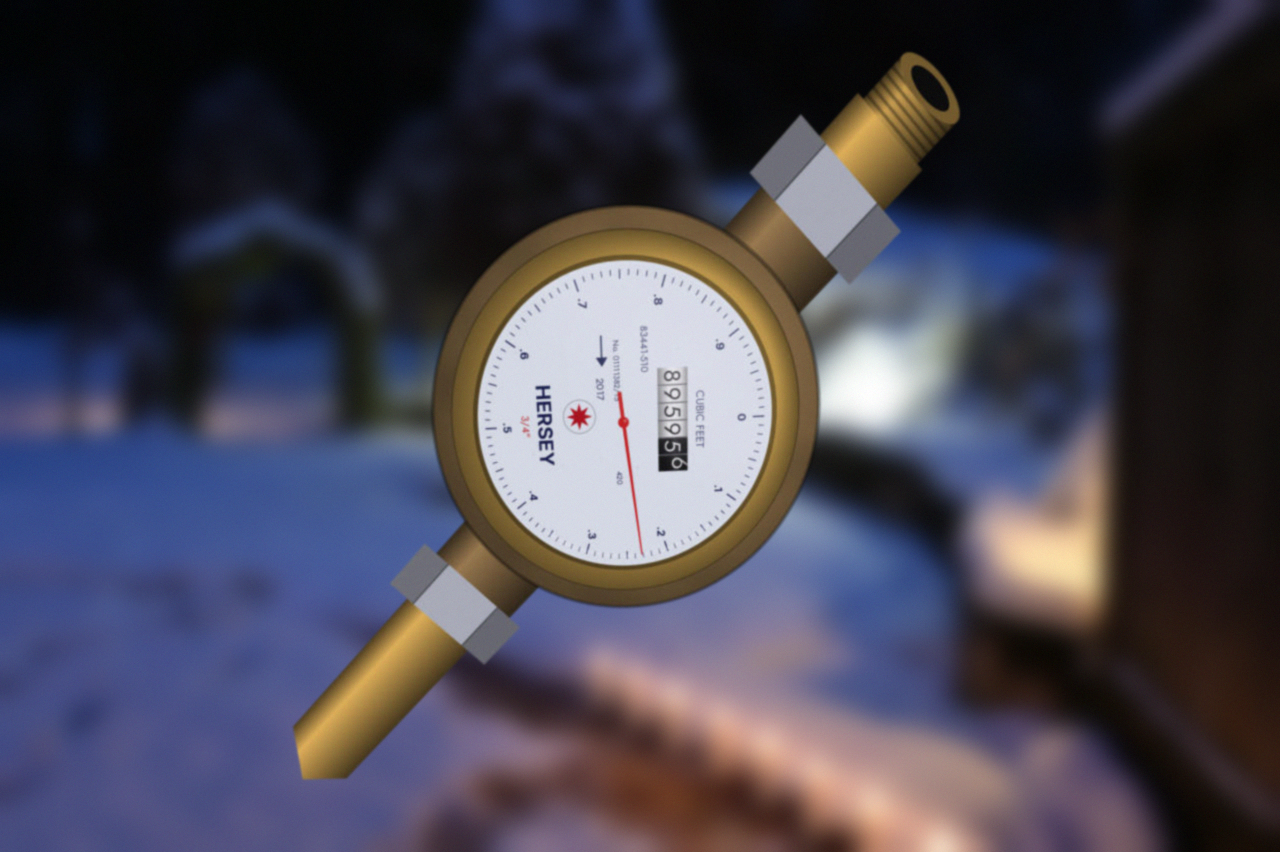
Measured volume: **895956.23** ft³
